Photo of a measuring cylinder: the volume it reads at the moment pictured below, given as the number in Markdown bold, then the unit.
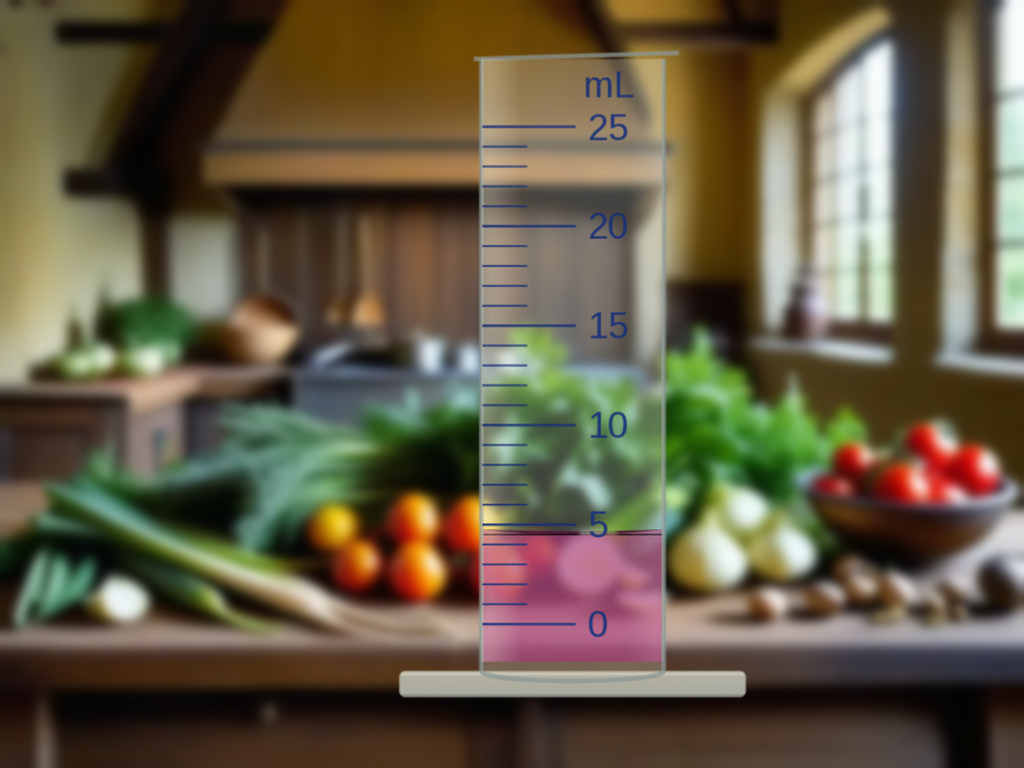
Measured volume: **4.5** mL
